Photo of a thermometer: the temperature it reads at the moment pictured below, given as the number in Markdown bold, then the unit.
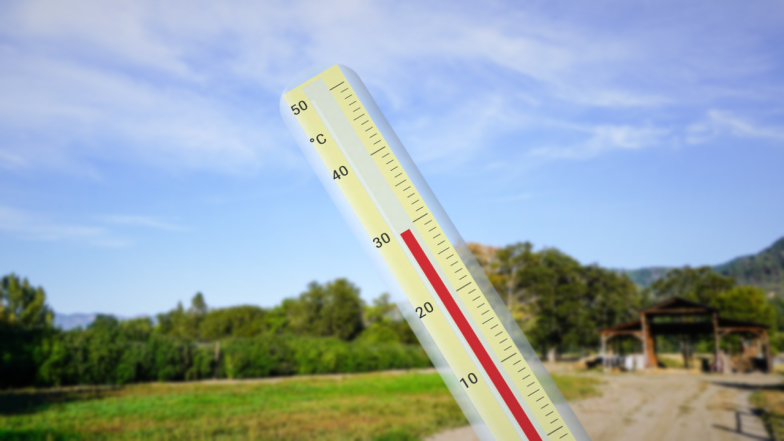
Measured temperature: **29.5** °C
